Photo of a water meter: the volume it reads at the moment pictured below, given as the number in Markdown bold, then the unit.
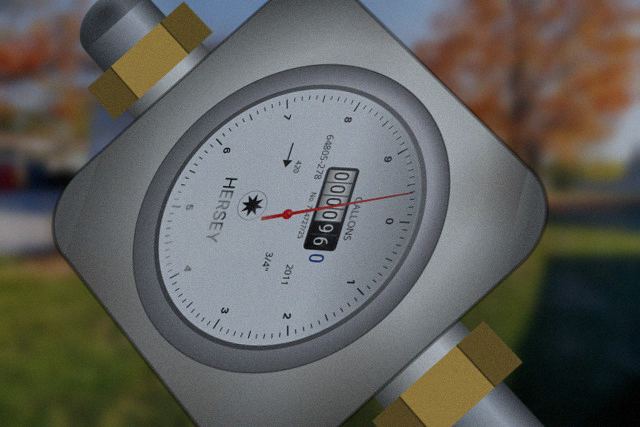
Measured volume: **959.6** gal
